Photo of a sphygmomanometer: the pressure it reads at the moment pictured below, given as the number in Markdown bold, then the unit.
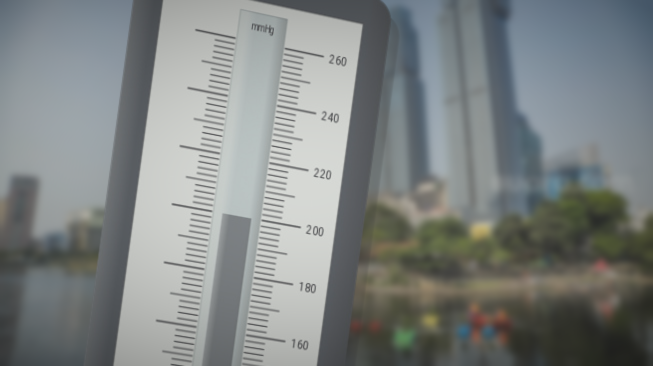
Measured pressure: **200** mmHg
